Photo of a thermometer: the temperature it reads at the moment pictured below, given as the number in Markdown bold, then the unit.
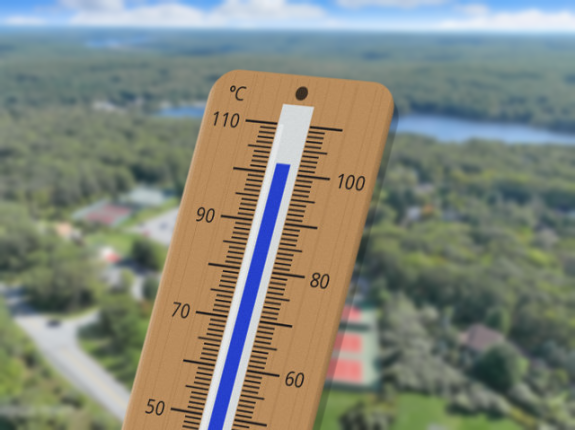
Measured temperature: **102** °C
